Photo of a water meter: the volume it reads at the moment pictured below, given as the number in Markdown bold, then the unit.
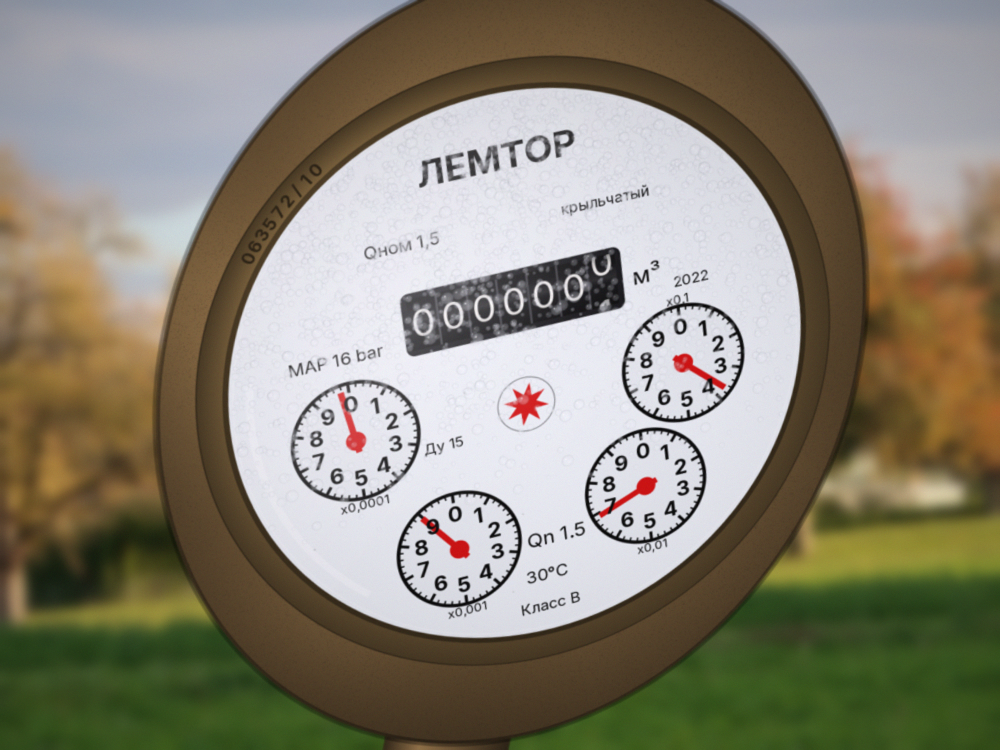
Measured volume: **0.3689** m³
